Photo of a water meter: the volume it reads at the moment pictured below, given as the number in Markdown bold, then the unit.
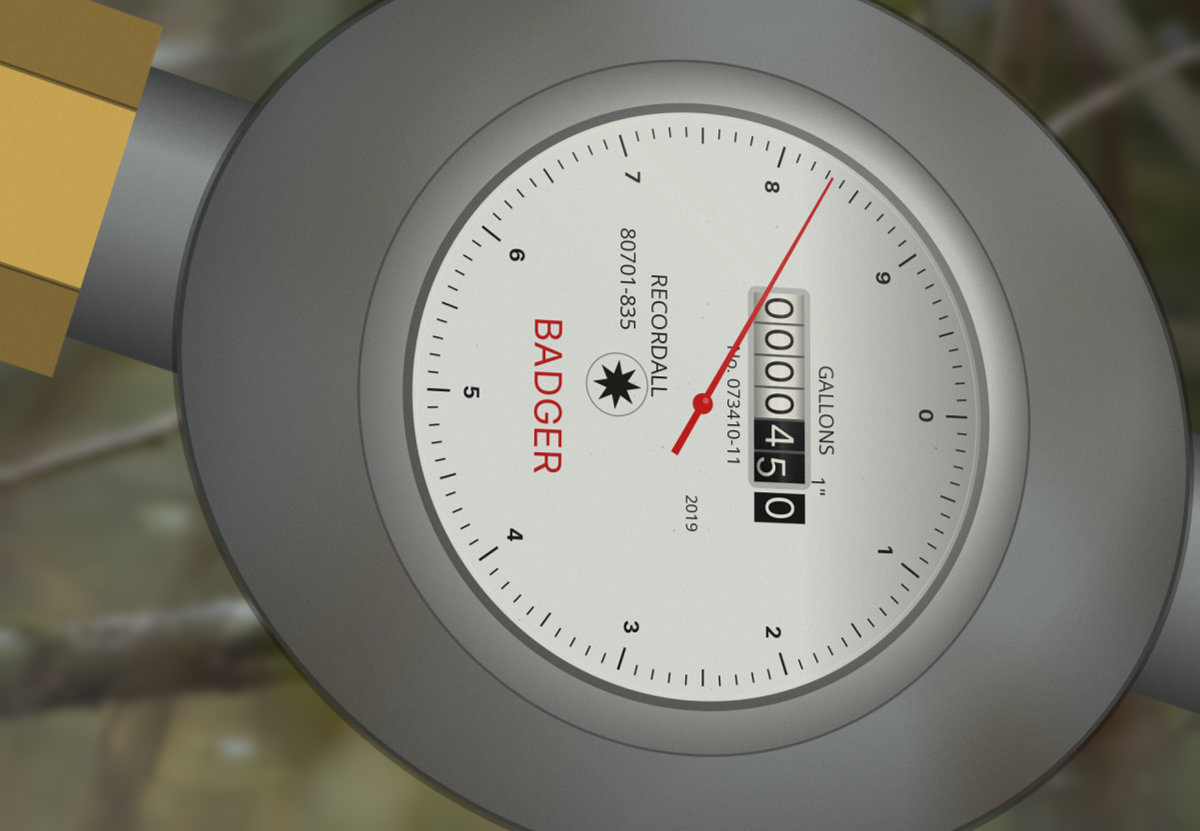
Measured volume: **448.3** gal
